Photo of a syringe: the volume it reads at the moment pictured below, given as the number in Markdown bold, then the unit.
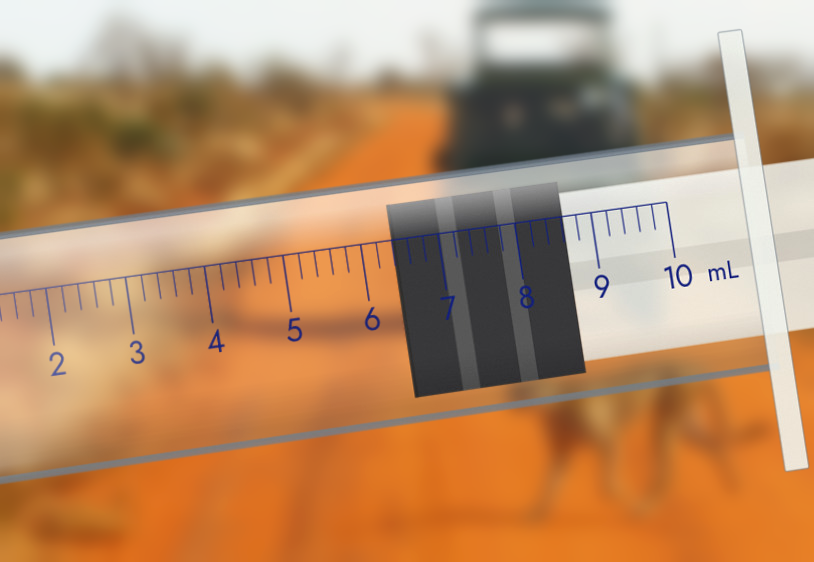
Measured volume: **6.4** mL
